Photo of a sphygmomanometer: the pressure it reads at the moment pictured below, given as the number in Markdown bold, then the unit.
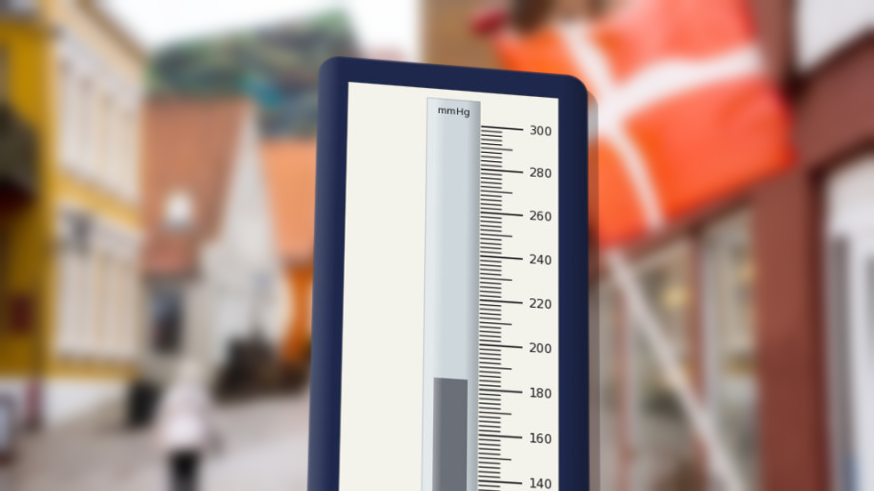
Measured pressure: **184** mmHg
